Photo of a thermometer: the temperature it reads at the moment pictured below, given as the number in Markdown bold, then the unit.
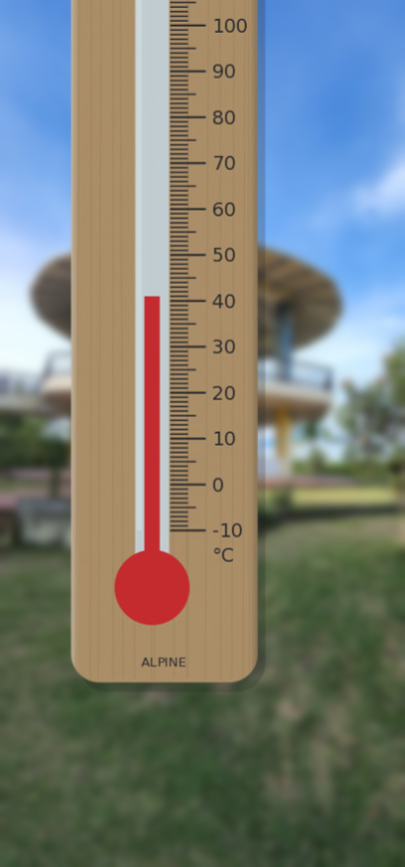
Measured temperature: **41** °C
